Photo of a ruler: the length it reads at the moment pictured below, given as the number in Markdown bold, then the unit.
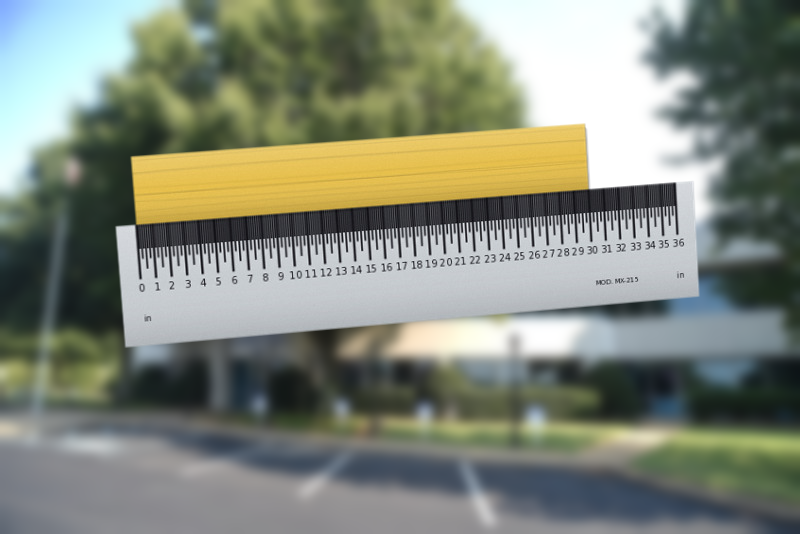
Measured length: **30** in
